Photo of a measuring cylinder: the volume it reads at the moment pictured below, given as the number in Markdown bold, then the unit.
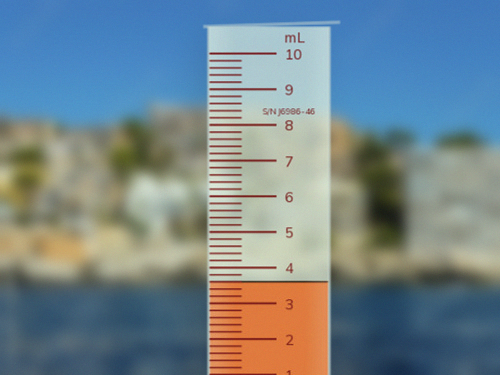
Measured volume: **3.6** mL
